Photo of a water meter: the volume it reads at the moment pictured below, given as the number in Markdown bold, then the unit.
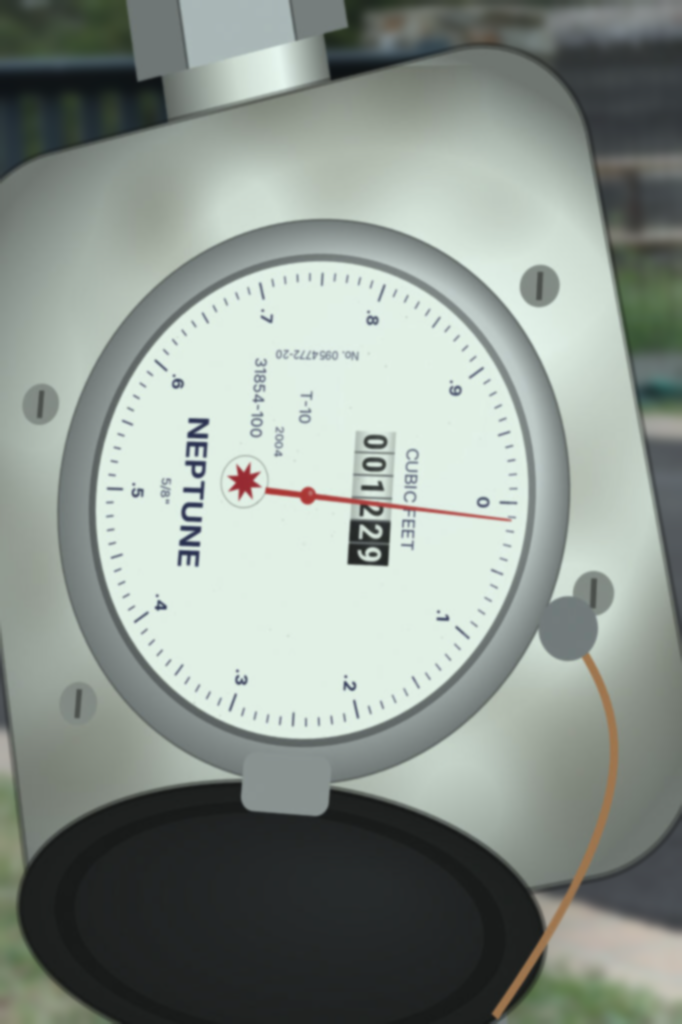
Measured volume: **1229.01** ft³
